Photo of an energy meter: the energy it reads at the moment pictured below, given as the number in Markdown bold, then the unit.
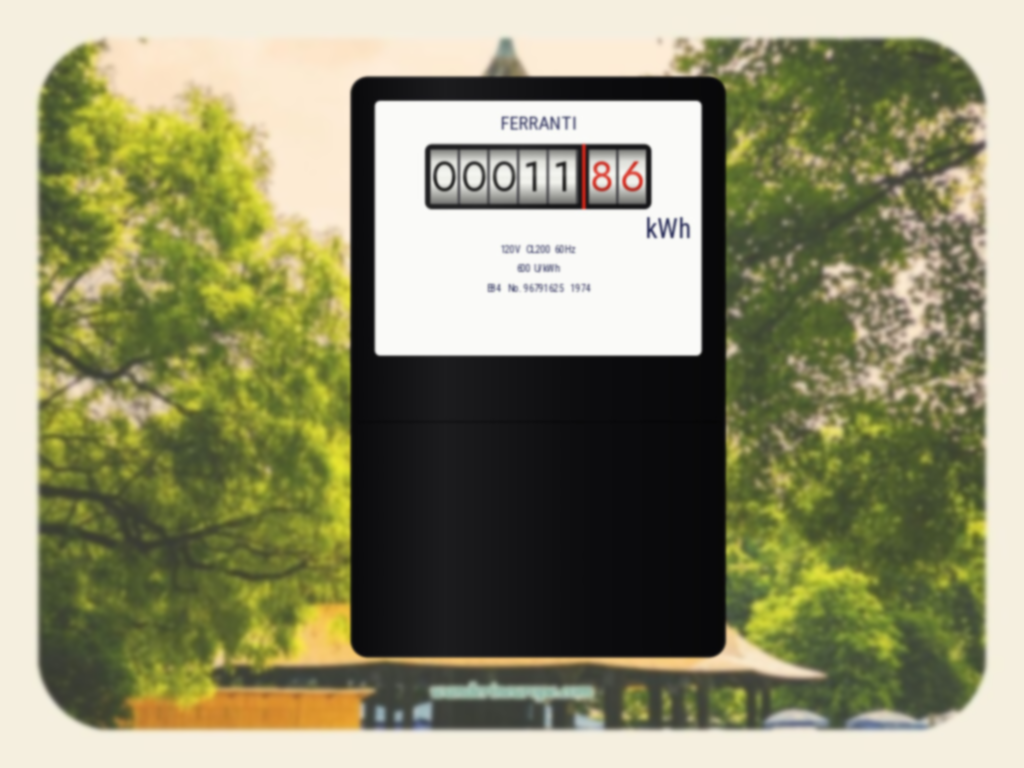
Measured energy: **11.86** kWh
